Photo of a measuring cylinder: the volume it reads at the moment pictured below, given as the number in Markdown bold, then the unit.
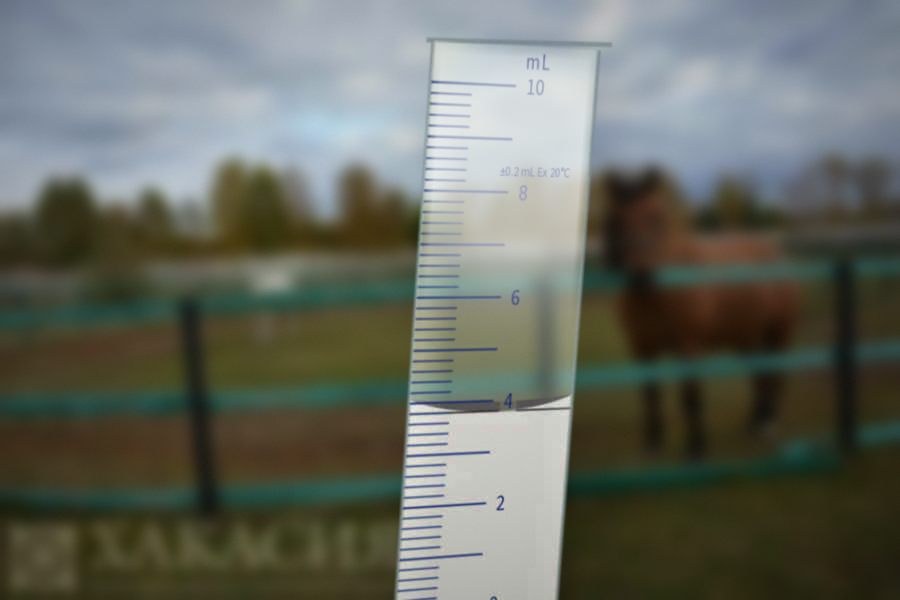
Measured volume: **3.8** mL
